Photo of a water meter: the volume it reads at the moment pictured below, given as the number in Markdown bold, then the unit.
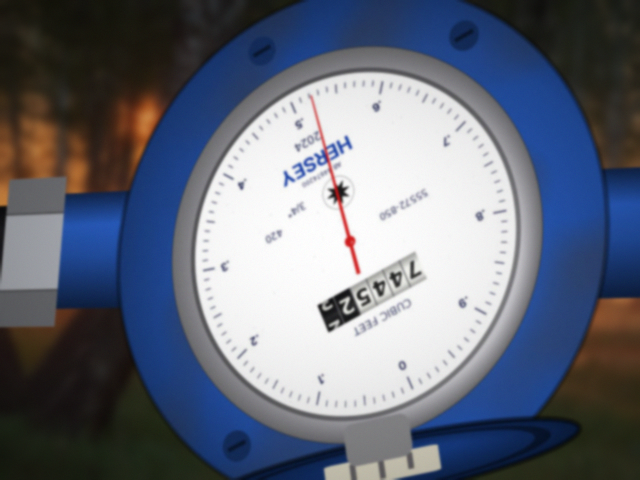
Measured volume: **744522.52** ft³
